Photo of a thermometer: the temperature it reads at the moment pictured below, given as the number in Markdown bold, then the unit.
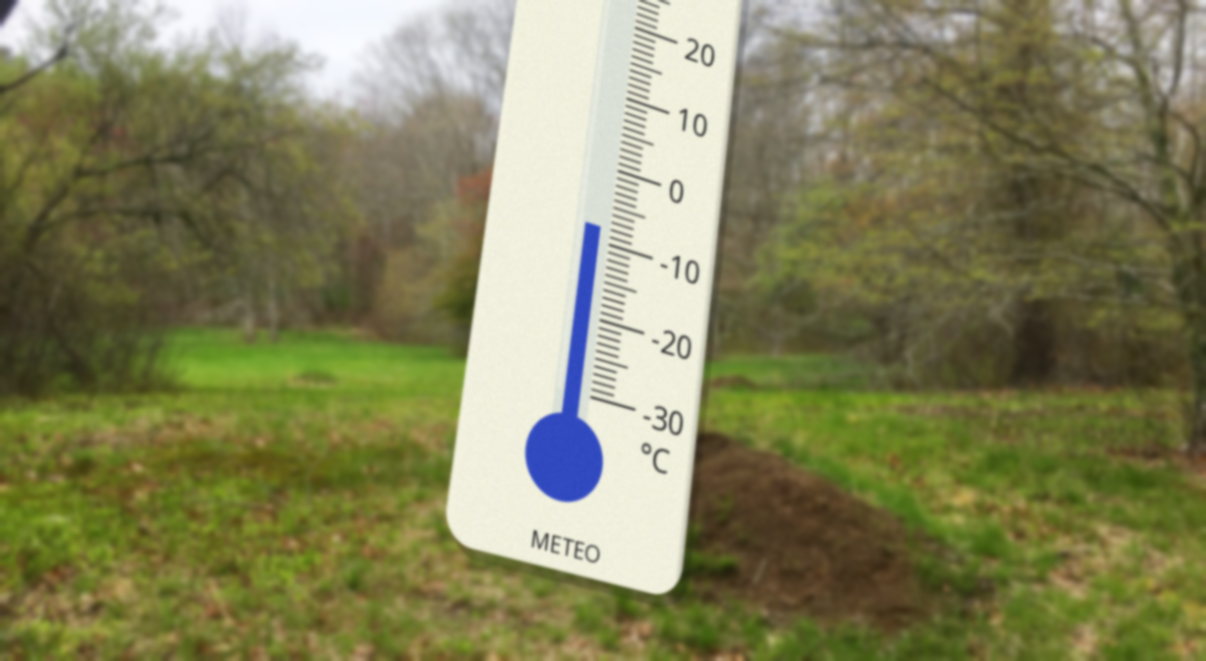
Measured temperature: **-8** °C
